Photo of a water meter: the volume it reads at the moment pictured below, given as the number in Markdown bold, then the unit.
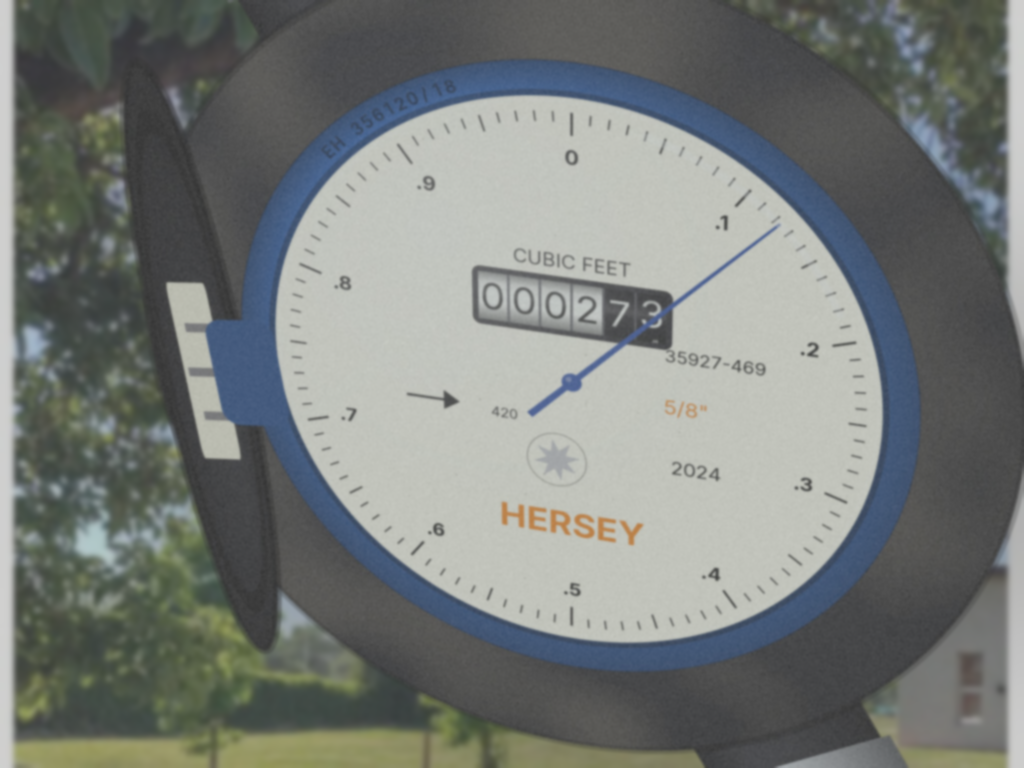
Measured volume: **273.12** ft³
